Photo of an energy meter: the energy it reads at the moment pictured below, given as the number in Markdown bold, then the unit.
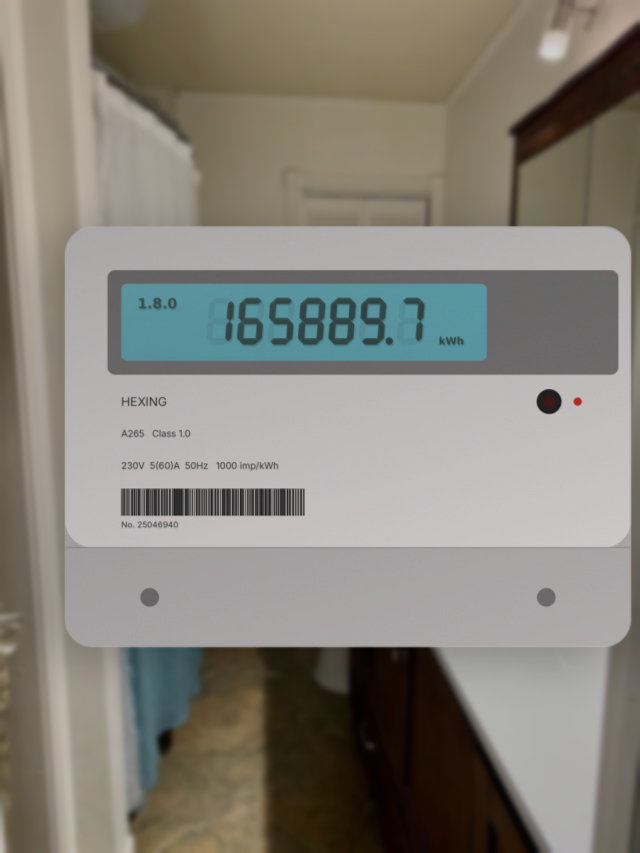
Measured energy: **165889.7** kWh
